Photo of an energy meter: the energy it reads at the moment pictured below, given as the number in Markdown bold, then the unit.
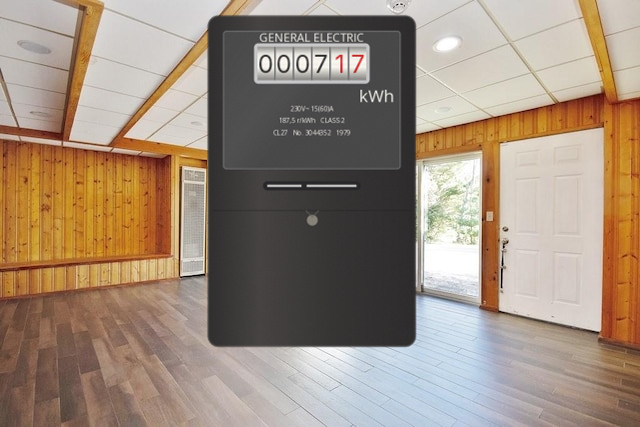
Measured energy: **7.17** kWh
